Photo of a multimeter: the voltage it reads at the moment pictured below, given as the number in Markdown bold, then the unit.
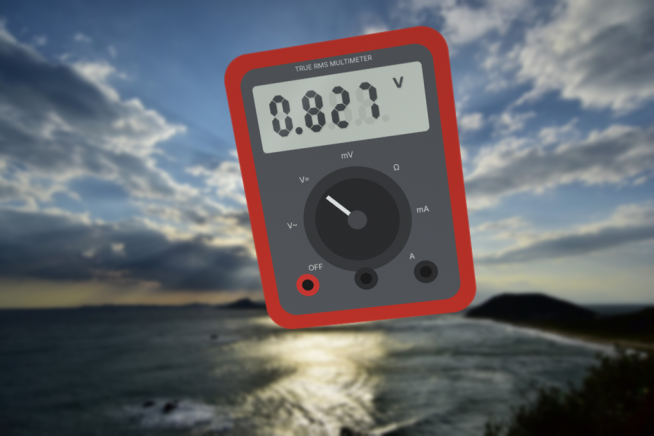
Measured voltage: **0.827** V
